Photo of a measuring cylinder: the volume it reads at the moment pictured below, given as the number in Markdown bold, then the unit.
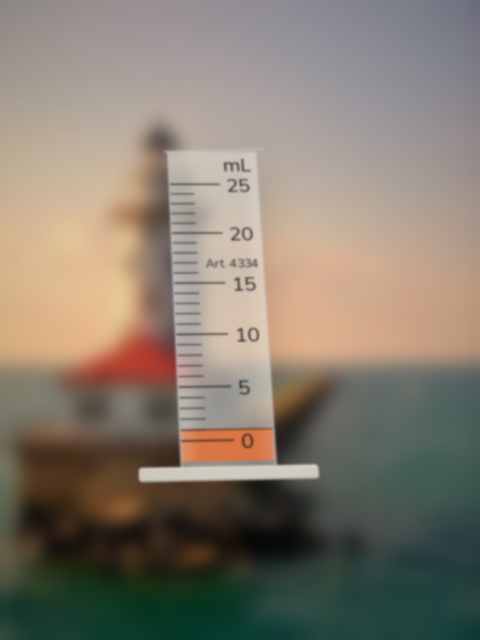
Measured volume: **1** mL
